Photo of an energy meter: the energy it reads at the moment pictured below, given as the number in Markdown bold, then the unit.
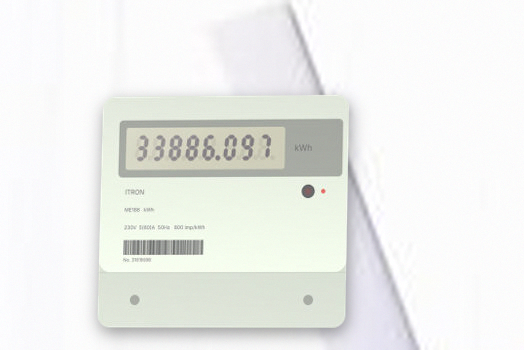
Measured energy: **33886.097** kWh
